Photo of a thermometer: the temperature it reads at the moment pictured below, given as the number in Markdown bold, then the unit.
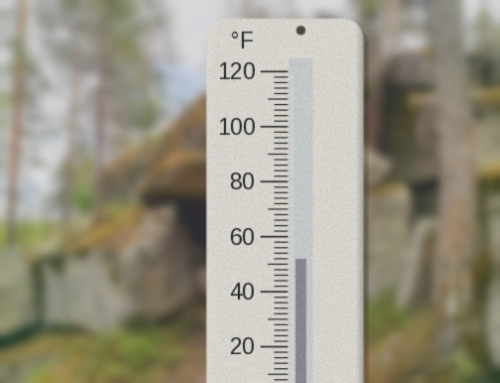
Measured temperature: **52** °F
